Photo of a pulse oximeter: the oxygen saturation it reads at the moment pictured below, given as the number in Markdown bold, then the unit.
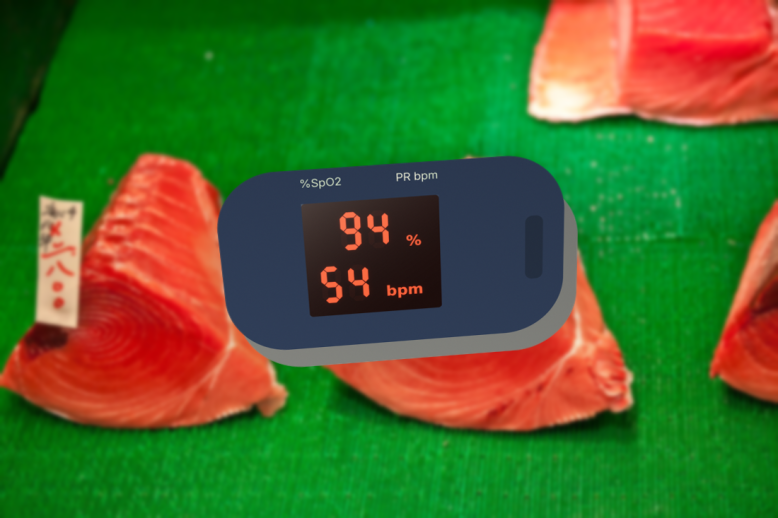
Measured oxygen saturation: **94** %
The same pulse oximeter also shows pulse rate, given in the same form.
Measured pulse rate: **54** bpm
